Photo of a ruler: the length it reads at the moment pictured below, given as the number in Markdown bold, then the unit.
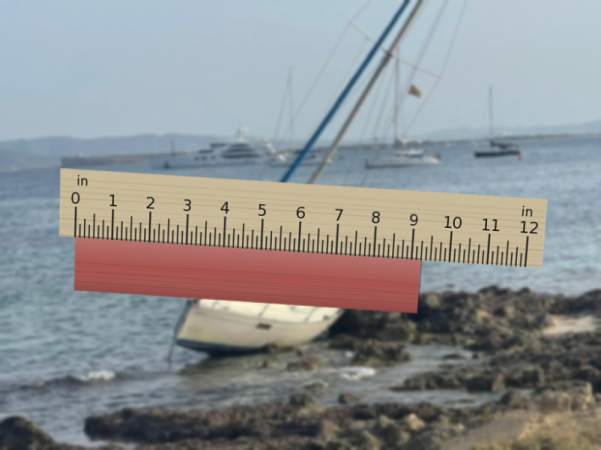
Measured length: **9.25** in
